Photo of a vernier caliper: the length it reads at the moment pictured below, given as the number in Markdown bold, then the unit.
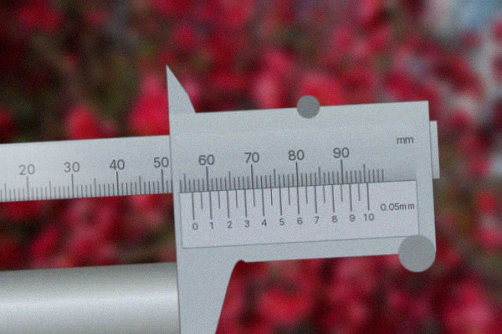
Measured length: **56.5** mm
